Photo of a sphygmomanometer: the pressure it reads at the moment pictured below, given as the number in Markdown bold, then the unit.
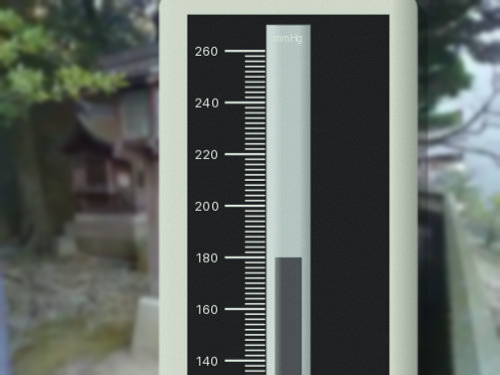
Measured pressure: **180** mmHg
